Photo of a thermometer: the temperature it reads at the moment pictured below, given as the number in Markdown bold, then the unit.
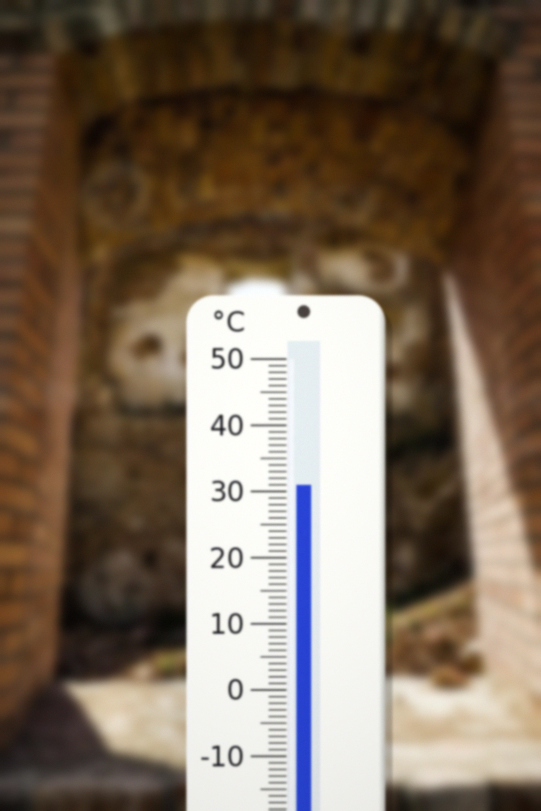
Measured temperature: **31** °C
